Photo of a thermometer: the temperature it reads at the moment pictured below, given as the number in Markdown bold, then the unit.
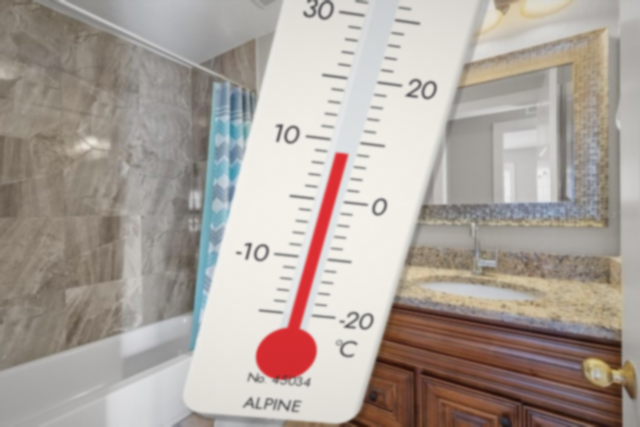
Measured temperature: **8** °C
